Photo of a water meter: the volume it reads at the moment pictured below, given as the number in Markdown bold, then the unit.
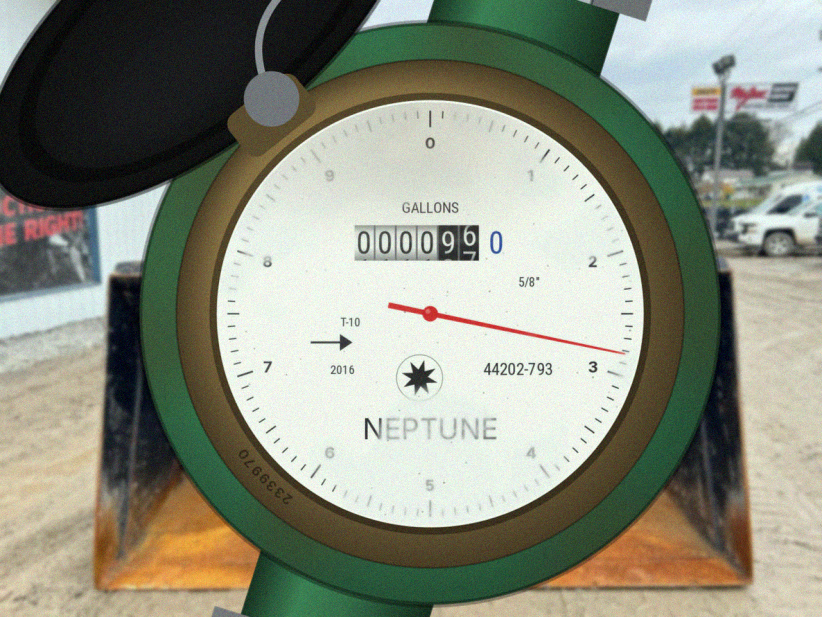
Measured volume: **962.8** gal
